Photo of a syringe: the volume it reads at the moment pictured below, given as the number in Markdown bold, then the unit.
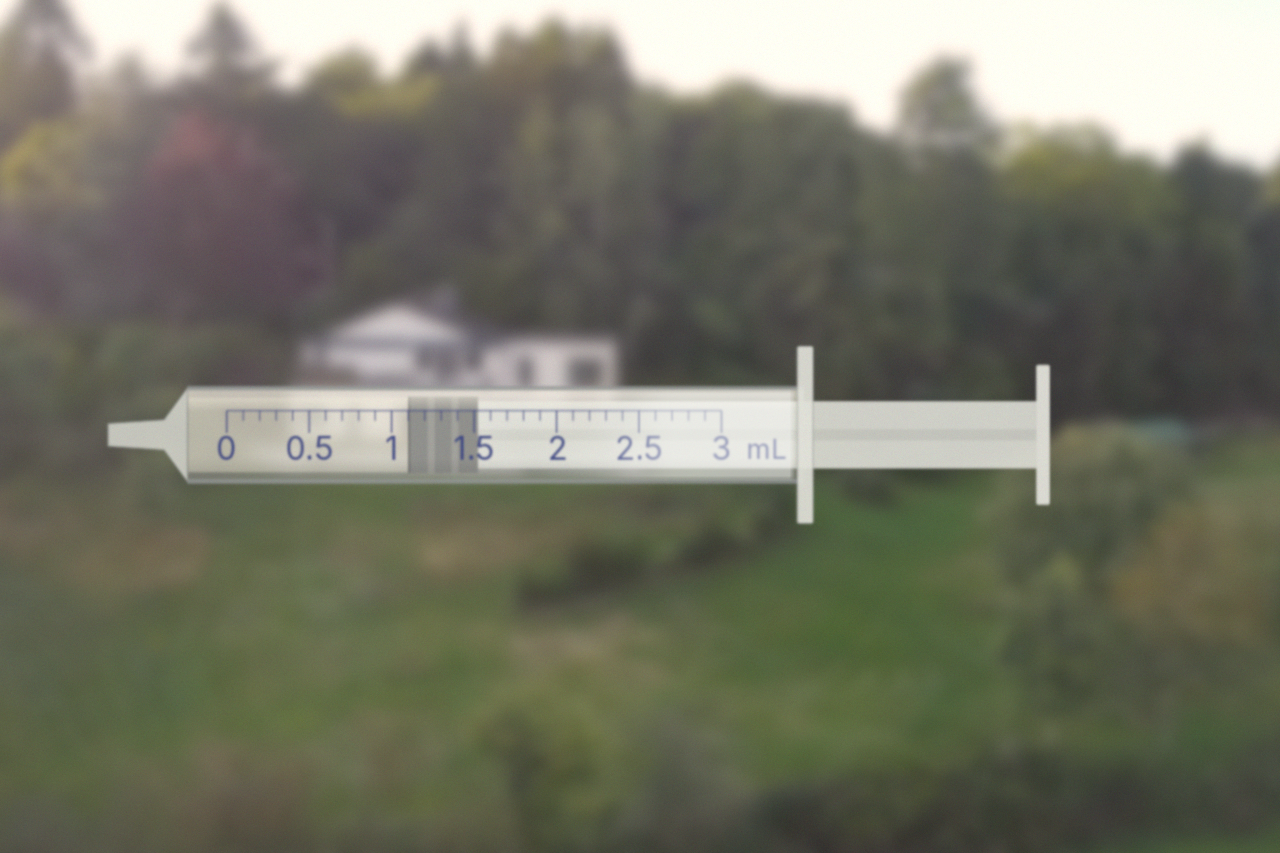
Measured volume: **1.1** mL
